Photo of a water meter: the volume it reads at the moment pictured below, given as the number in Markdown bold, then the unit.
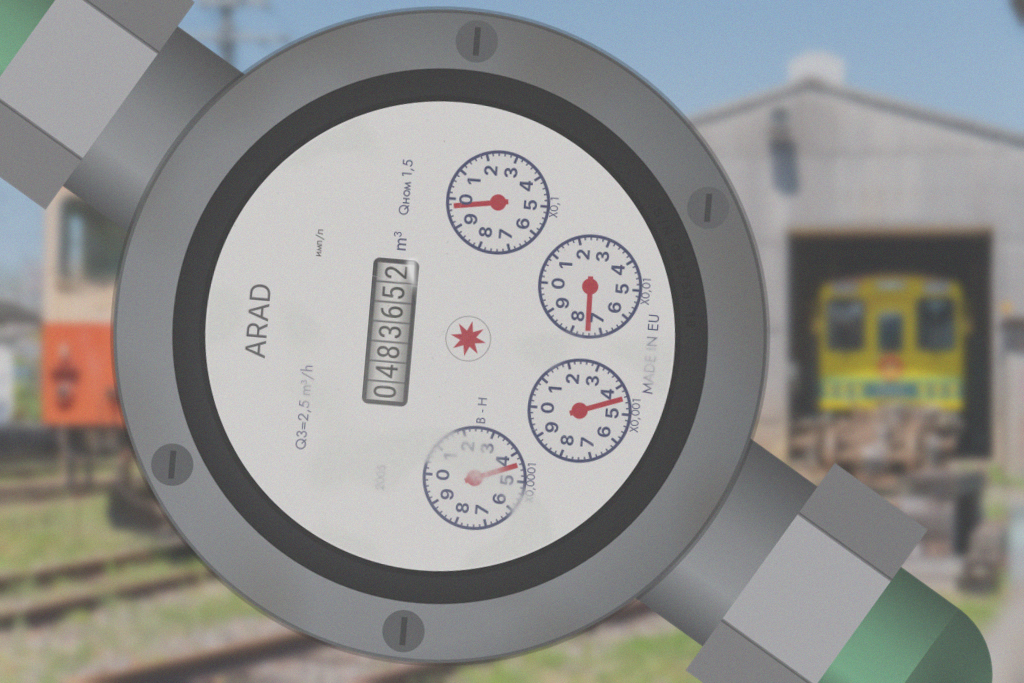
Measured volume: **483651.9744** m³
